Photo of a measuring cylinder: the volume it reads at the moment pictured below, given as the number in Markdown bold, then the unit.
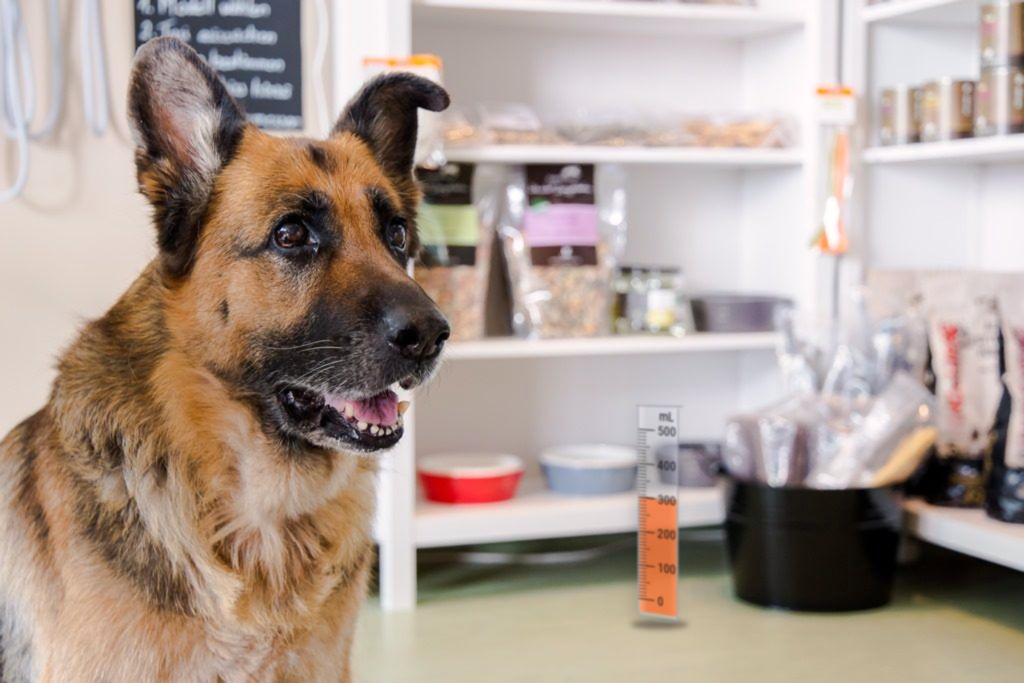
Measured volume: **300** mL
